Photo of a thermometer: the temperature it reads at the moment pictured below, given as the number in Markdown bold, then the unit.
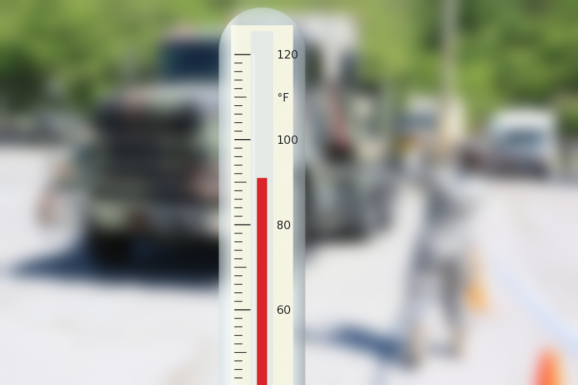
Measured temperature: **91** °F
